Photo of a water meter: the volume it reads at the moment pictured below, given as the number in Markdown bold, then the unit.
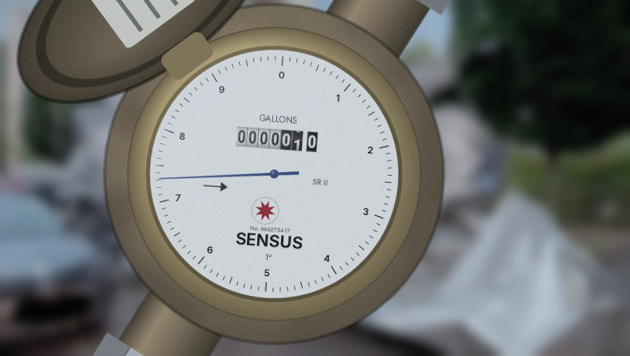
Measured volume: **7.3** gal
